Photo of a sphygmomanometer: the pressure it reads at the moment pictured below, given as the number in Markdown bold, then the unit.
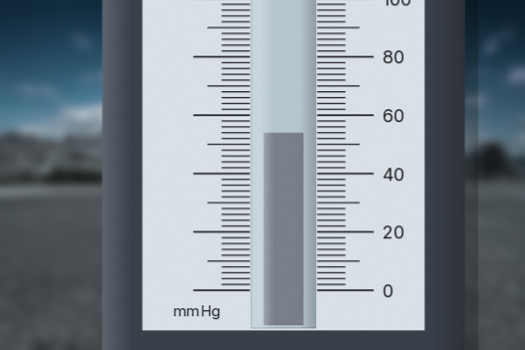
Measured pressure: **54** mmHg
